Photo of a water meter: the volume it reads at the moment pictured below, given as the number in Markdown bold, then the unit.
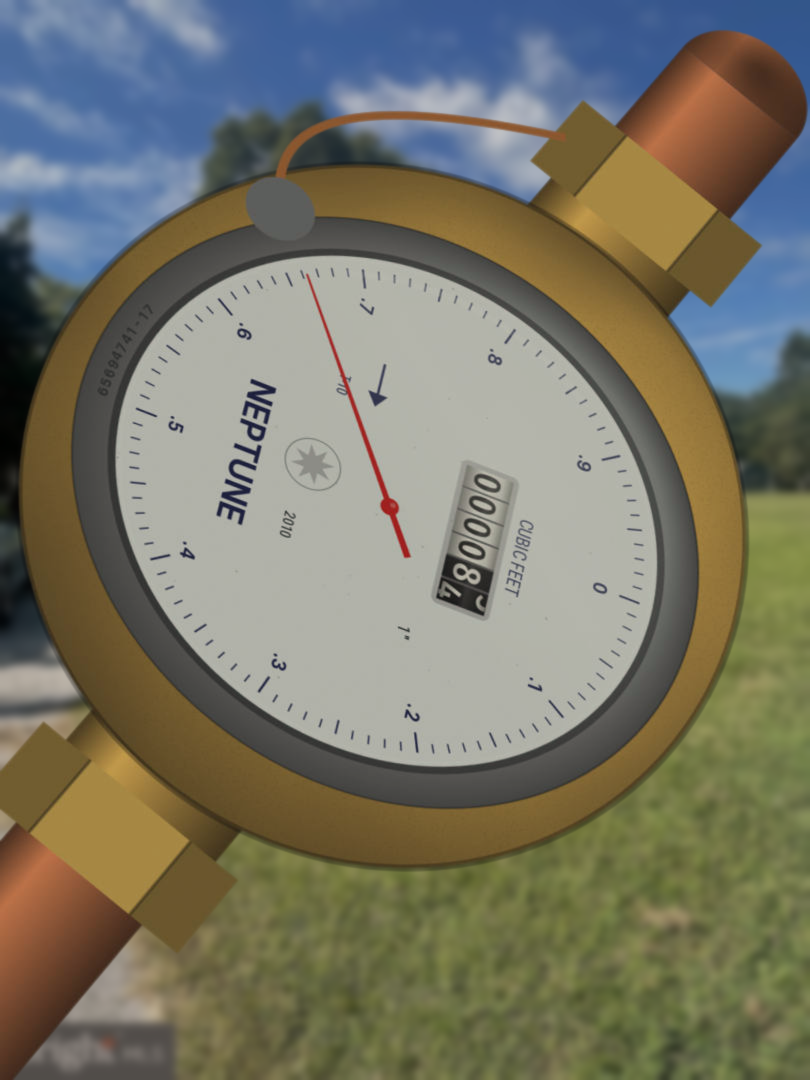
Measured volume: **83.66** ft³
